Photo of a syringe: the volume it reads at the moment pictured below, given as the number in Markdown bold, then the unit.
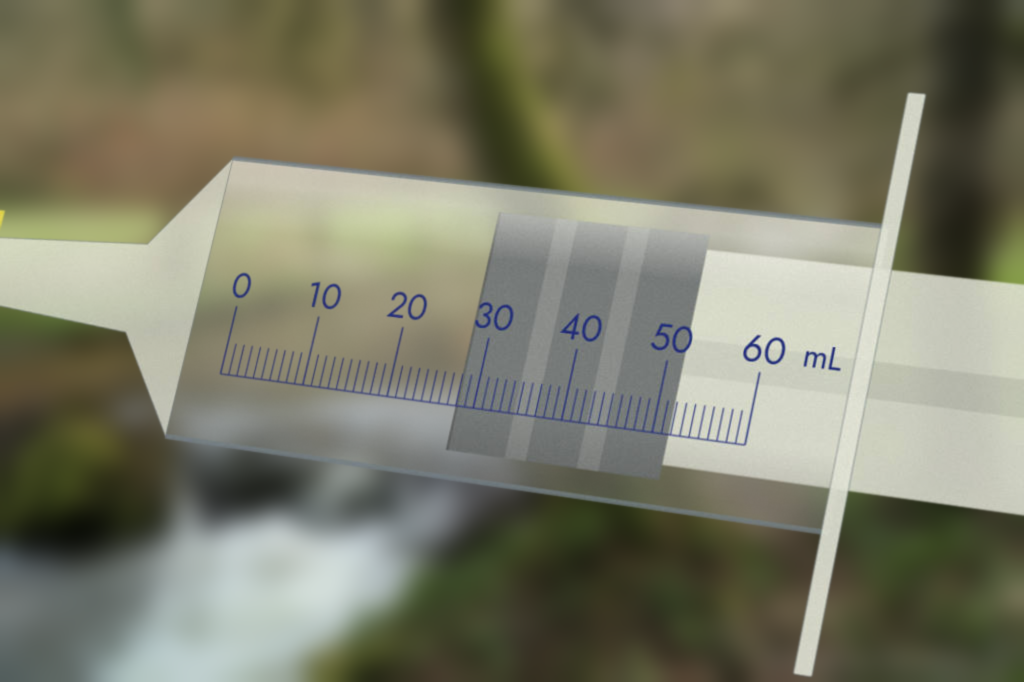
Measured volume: **28** mL
